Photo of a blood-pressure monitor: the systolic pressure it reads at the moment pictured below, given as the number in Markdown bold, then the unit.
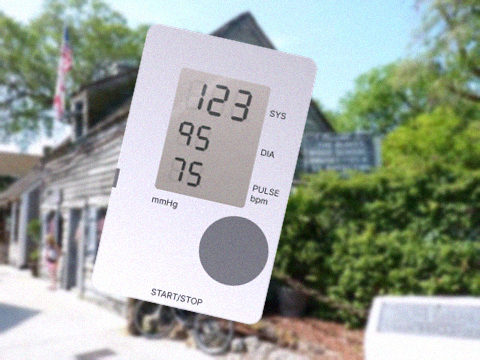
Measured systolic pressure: **123** mmHg
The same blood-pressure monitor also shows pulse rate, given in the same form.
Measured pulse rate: **75** bpm
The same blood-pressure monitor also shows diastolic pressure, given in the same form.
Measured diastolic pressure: **95** mmHg
